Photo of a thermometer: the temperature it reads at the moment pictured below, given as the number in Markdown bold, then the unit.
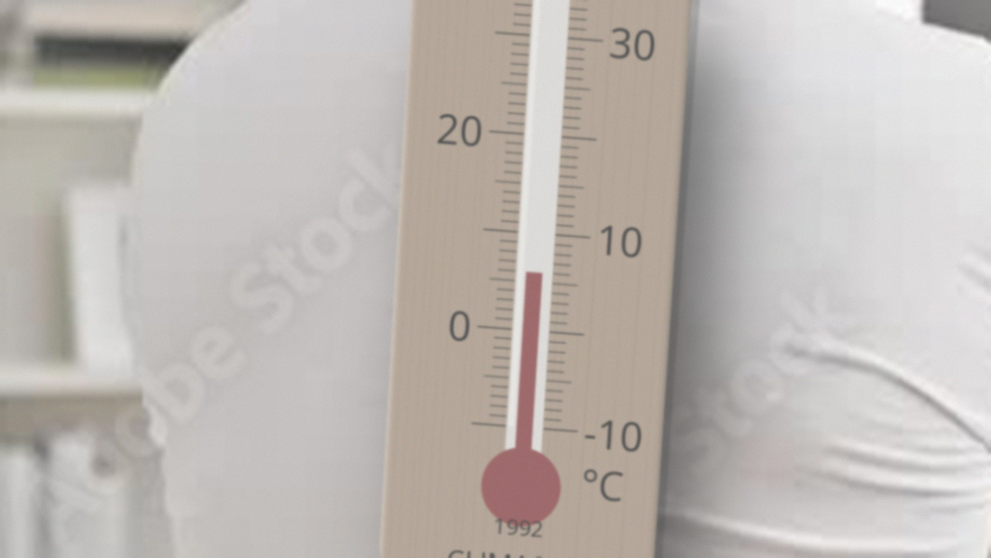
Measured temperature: **6** °C
